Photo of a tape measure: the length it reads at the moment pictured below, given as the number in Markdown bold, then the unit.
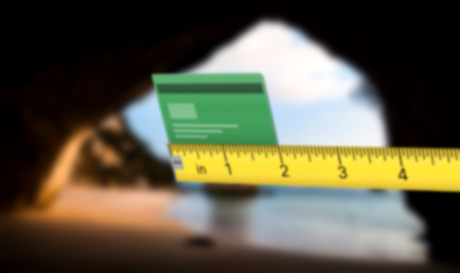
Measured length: **2** in
